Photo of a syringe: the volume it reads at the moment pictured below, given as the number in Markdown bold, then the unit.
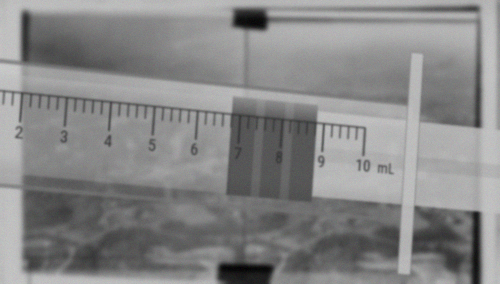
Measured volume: **6.8** mL
